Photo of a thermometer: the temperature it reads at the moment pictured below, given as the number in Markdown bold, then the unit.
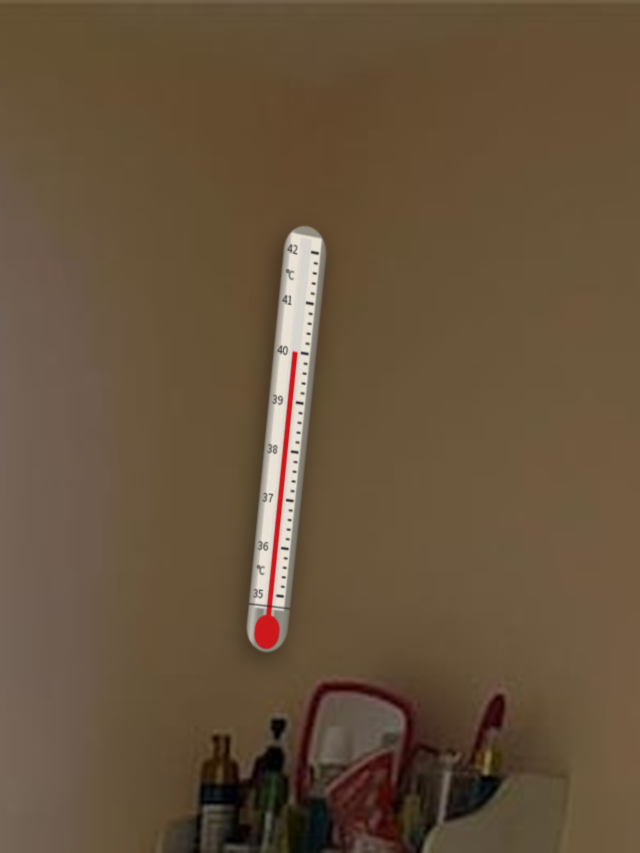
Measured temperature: **40** °C
